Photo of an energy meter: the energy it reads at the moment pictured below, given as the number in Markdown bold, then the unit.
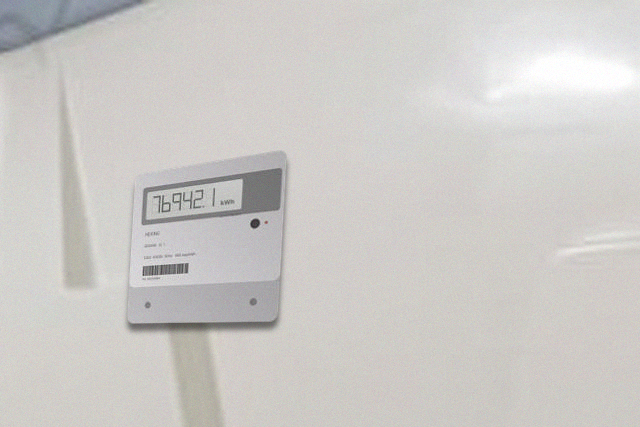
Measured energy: **76942.1** kWh
